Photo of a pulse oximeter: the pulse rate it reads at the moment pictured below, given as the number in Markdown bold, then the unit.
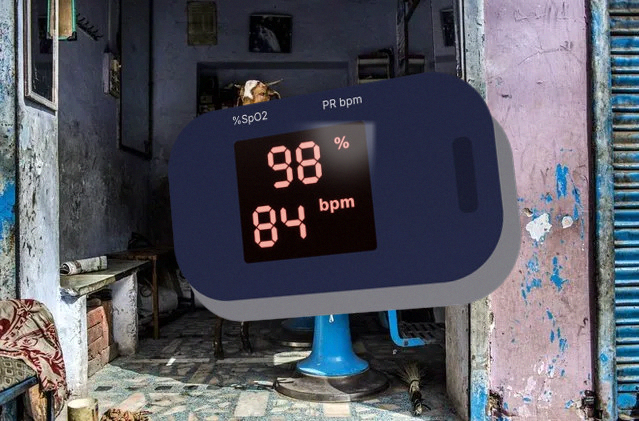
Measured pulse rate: **84** bpm
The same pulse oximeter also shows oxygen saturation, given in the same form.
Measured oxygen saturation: **98** %
